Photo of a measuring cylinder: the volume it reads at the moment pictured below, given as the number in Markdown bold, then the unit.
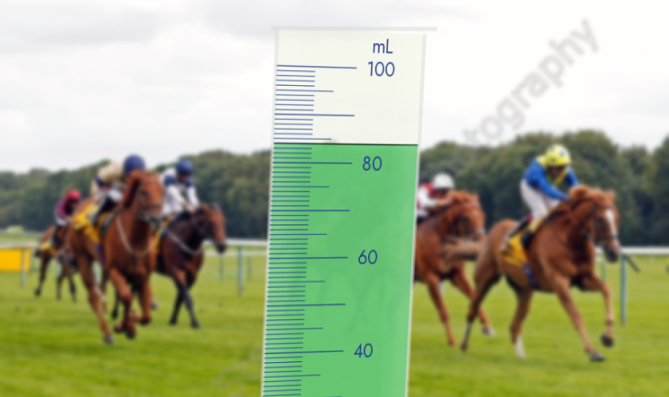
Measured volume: **84** mL
